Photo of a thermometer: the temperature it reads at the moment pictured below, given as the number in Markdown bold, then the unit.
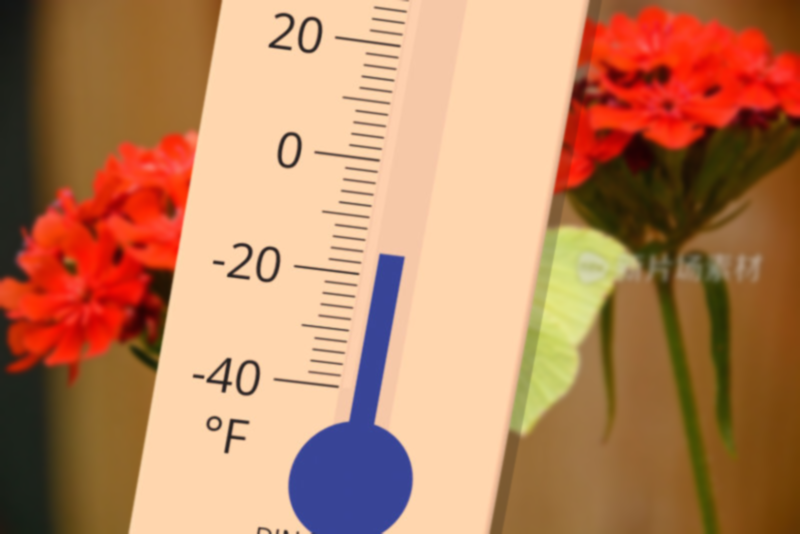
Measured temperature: **-16** °F
